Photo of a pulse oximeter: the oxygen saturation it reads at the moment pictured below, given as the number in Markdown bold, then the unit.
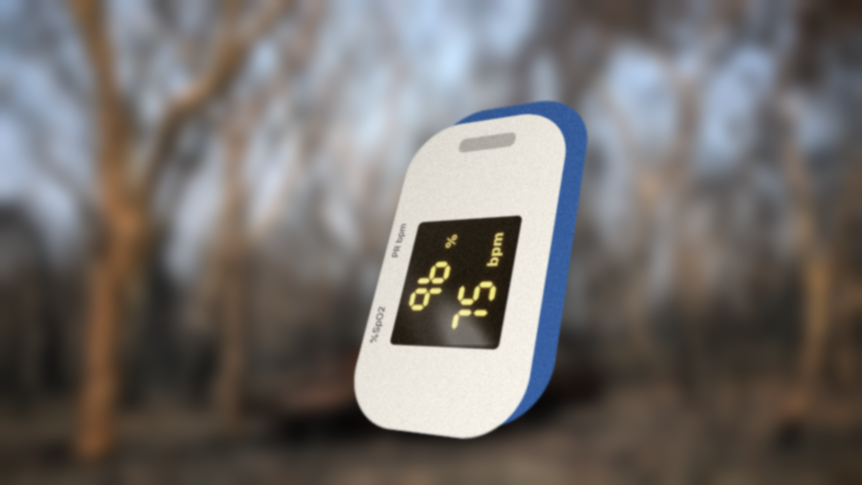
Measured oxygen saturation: **96** %
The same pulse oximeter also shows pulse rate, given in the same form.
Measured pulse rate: **75** bpm
